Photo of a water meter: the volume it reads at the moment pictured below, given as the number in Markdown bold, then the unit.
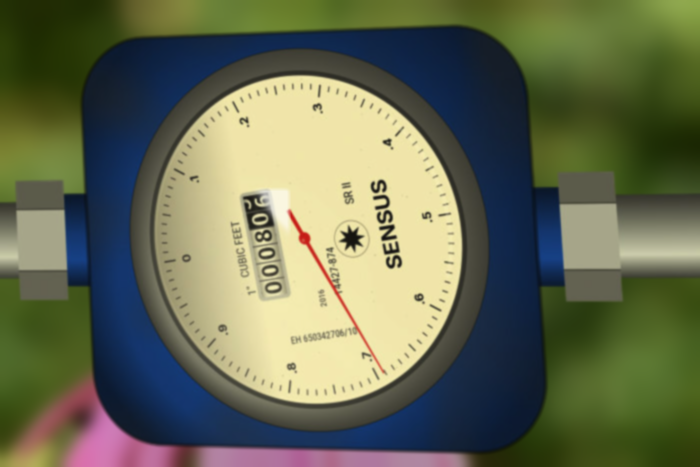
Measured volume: **805.69** ft³
